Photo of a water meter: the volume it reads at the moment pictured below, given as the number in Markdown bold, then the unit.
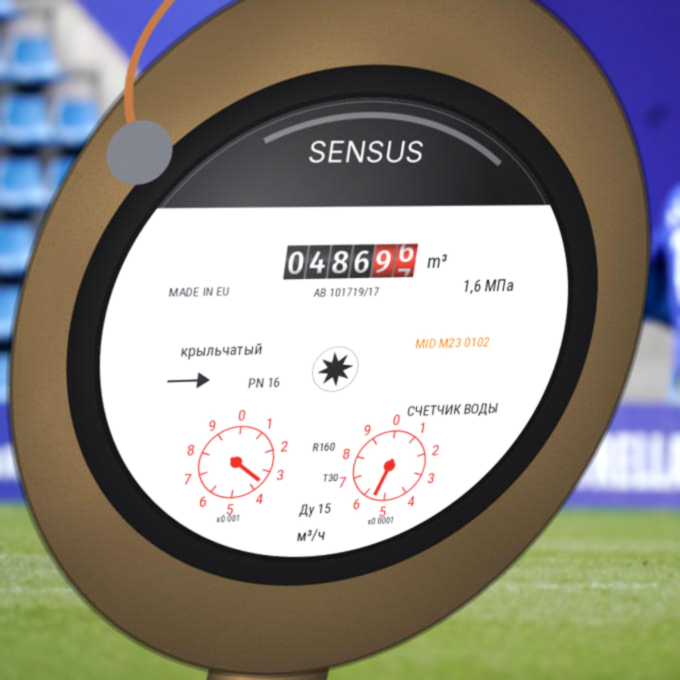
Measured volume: **486.9635** m³
